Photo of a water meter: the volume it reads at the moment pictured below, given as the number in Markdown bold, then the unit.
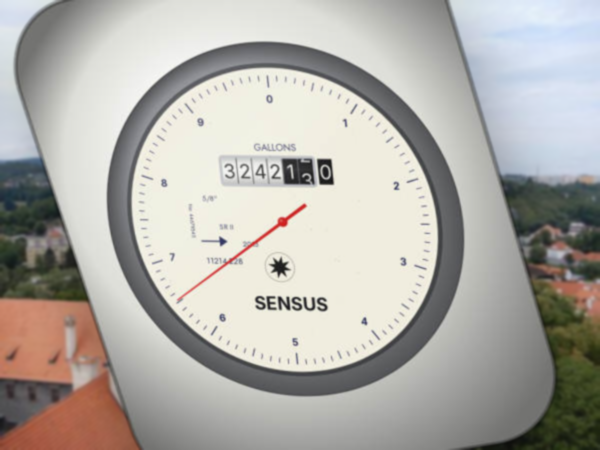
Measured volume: **3242126.5** gal
